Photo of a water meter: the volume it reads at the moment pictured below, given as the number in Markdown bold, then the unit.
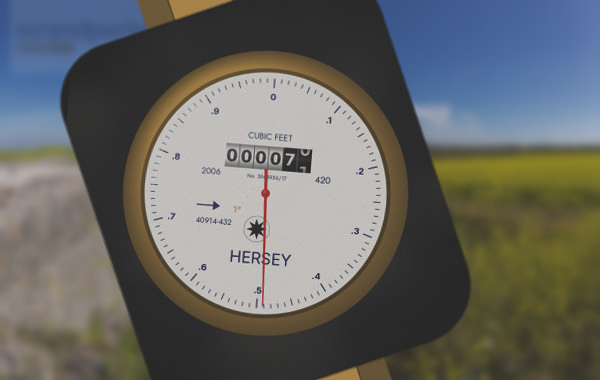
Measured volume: **70.49** ft³
